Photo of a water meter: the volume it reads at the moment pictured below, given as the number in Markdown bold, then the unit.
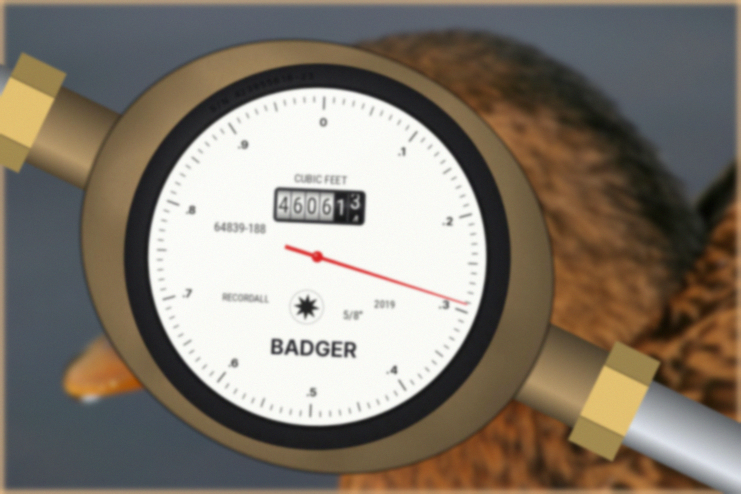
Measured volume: **460613.29** ft³
